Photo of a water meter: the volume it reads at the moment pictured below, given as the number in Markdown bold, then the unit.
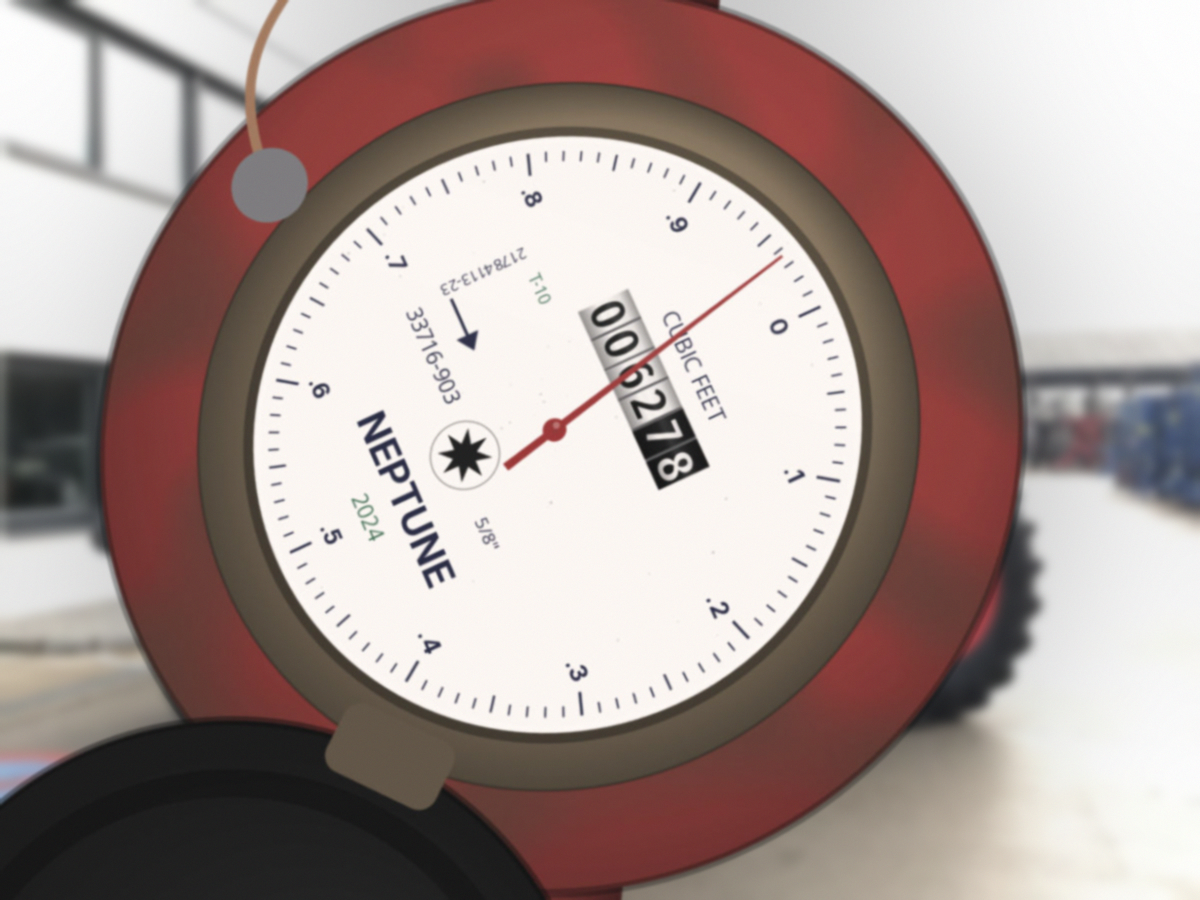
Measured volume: **6277.96** ft³
